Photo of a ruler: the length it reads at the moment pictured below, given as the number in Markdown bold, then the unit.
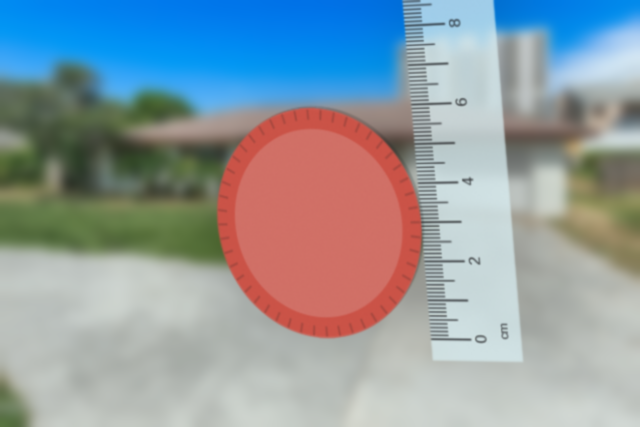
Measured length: **6** cm
